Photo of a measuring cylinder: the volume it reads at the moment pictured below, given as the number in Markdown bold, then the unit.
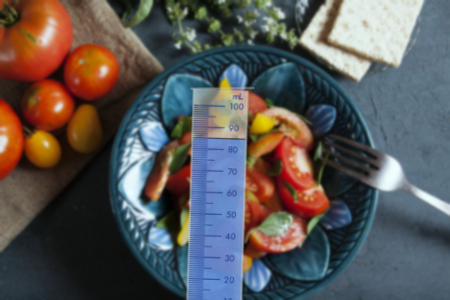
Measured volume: **85** mL
